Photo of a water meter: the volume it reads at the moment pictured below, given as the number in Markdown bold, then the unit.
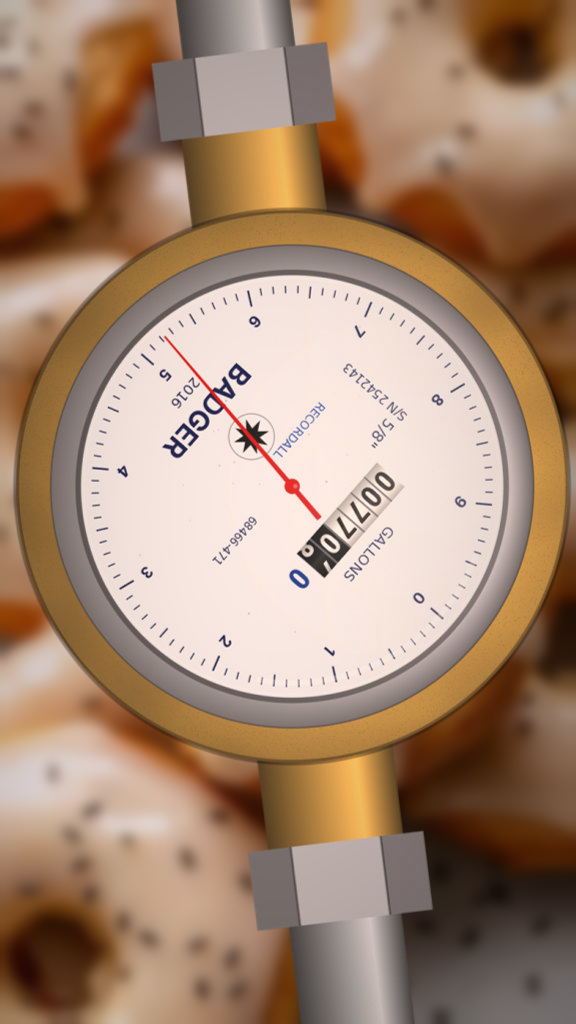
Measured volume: **77075.2** gal
